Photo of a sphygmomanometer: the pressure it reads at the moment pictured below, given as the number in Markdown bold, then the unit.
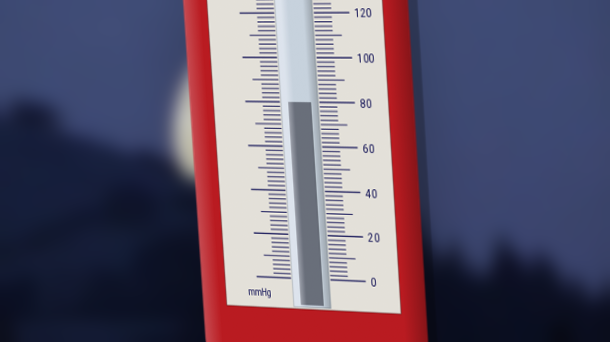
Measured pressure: **80** mmHg
